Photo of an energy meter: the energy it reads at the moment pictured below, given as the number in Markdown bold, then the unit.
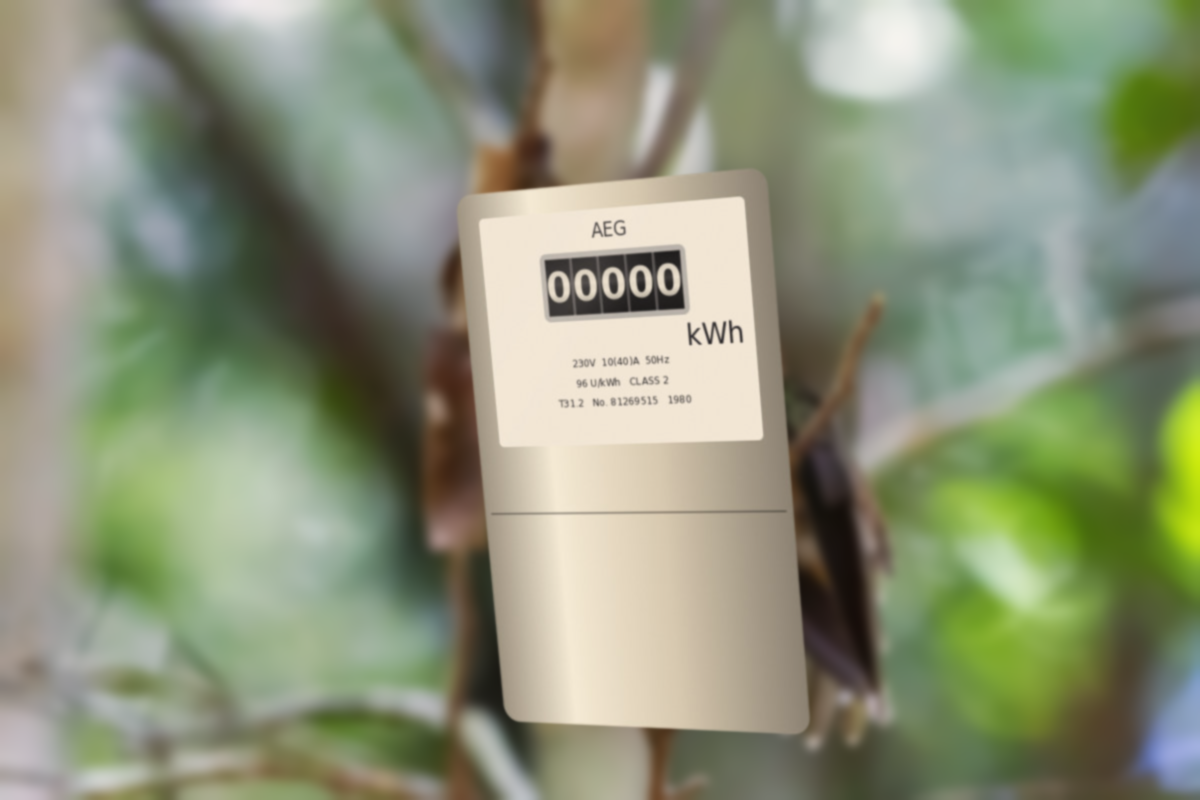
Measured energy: **0** kWh
